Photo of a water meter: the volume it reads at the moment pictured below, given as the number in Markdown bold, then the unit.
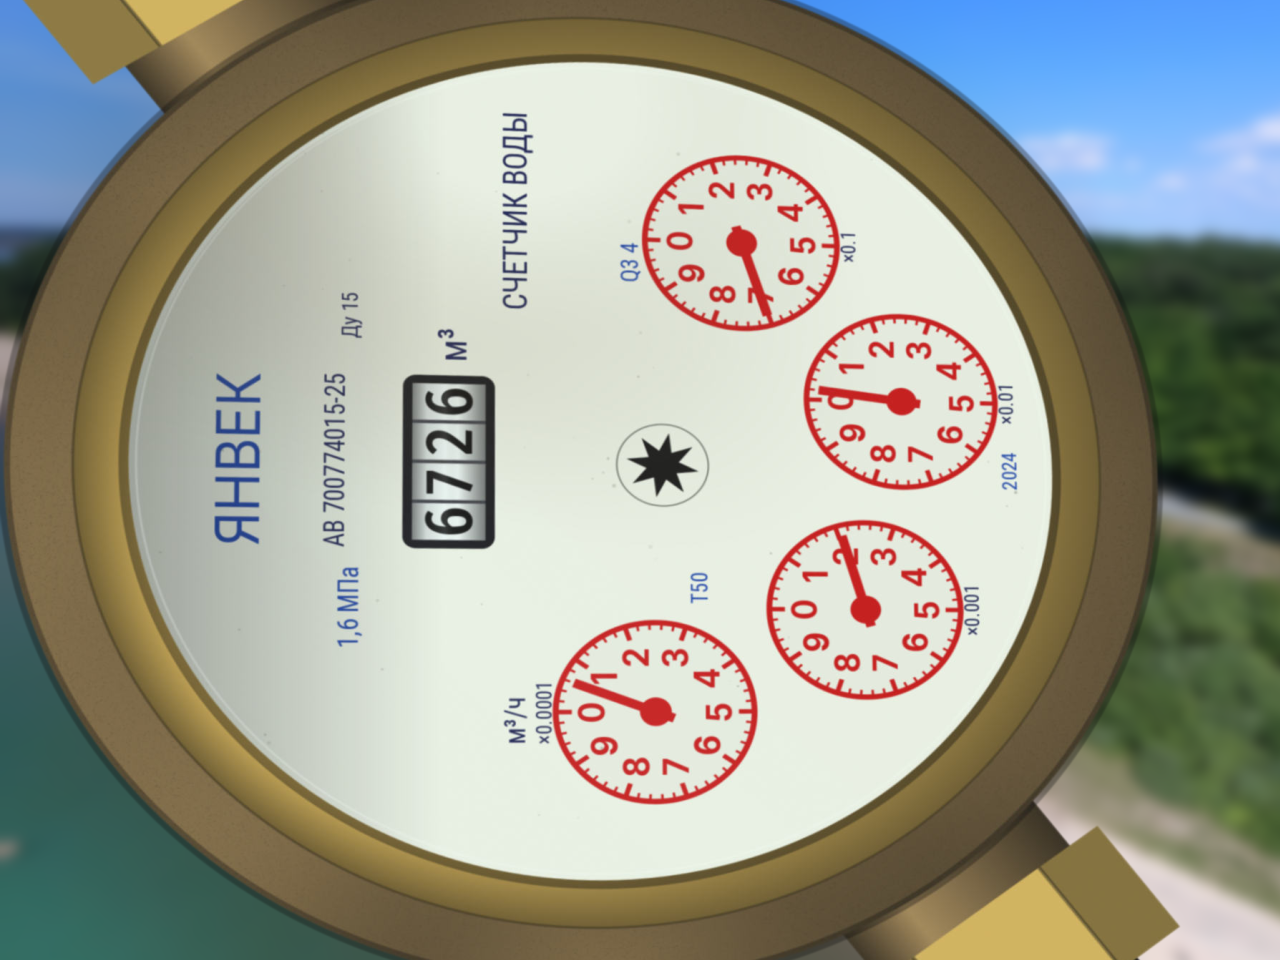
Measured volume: **6726.7020** m³
